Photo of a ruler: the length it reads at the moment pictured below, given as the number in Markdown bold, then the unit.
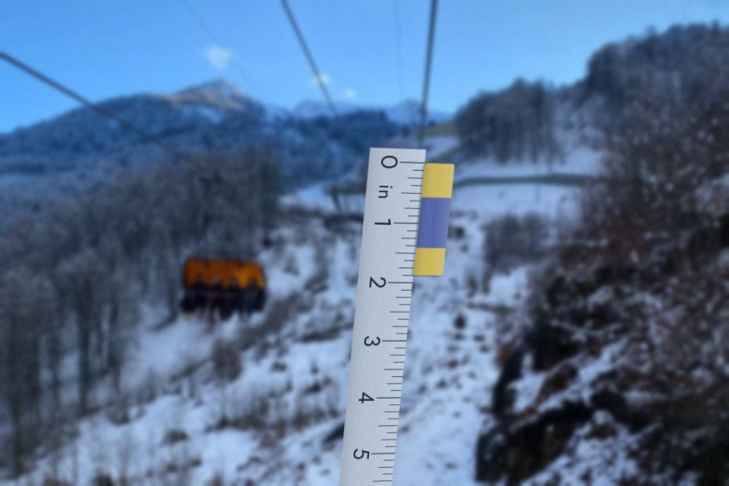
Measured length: **1.875** in
